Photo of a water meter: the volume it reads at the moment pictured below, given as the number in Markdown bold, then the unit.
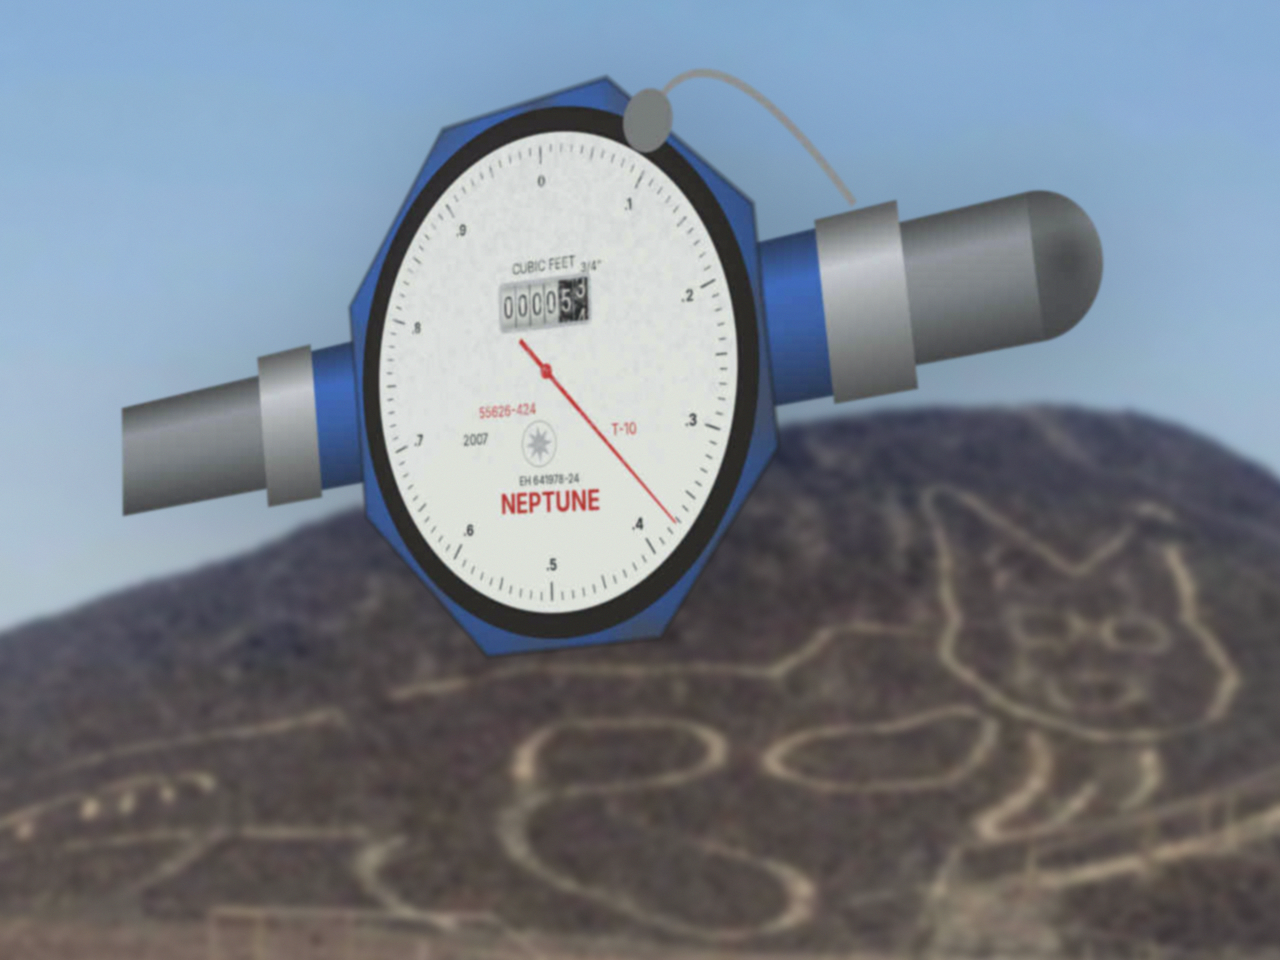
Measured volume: **53.37** ft³
